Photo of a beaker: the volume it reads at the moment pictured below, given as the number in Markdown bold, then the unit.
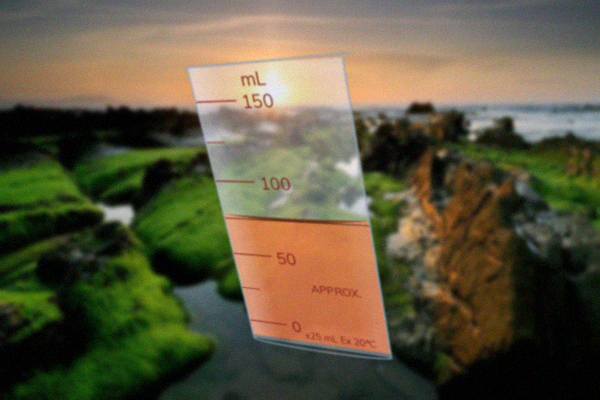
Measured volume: **75** mL
